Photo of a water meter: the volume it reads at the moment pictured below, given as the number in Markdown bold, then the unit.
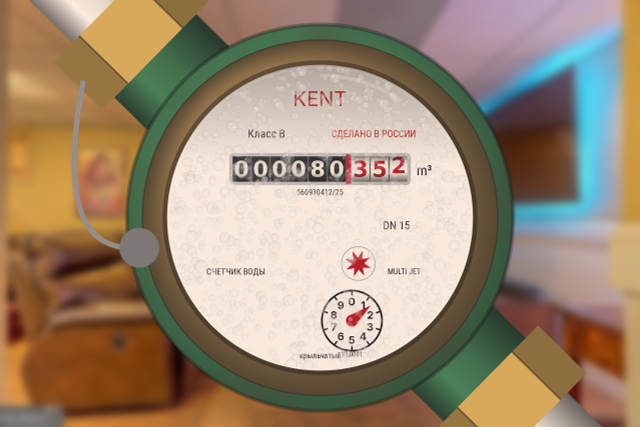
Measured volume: **80.3521** m³
